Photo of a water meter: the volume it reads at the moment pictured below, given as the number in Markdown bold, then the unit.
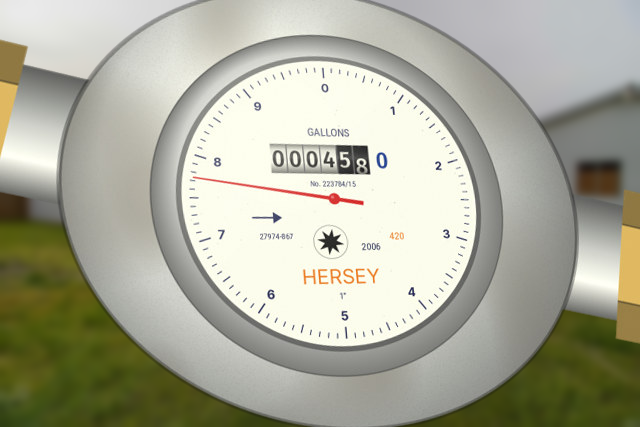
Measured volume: **4577.7** gal
